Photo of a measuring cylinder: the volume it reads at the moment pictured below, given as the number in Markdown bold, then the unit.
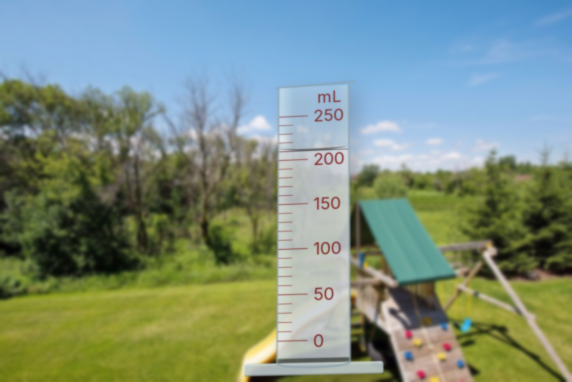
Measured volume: **210** mL
